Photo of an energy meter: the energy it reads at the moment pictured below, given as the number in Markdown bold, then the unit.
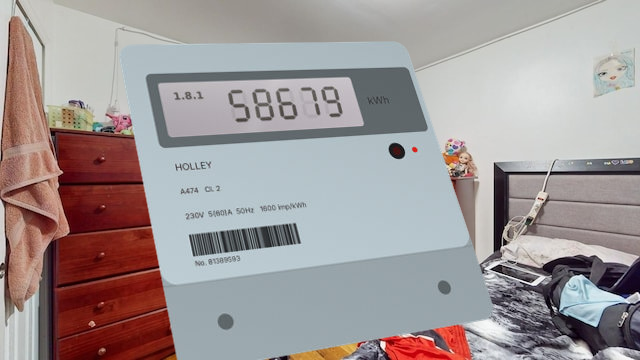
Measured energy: **58679** kWh
